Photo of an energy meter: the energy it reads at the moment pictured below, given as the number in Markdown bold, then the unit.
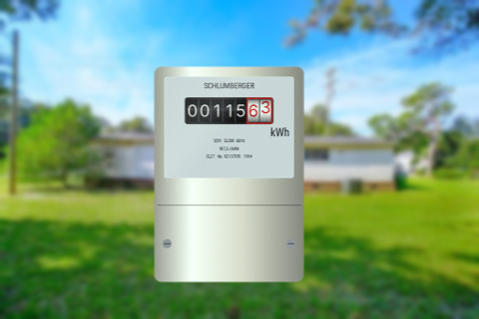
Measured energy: **115.63** kWh
